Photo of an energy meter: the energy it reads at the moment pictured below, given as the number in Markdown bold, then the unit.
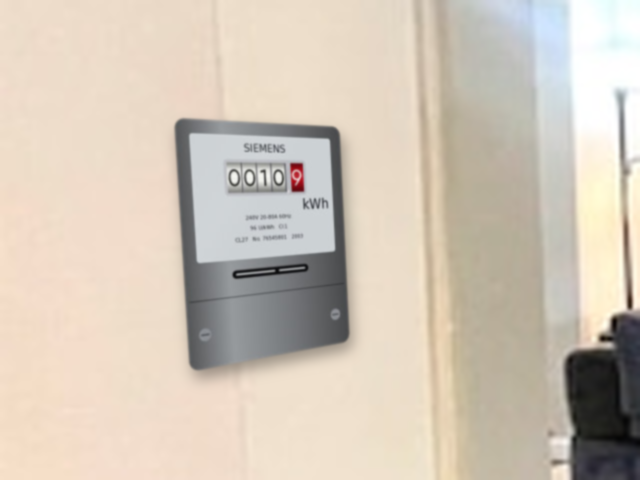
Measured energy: **10.9** kWh
